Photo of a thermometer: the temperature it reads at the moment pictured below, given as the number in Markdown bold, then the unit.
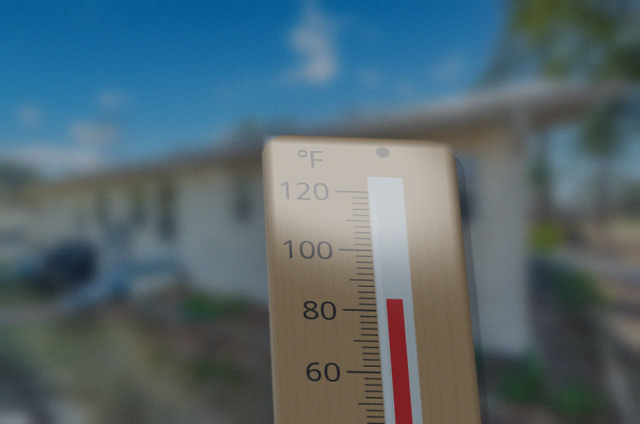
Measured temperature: **84** °F
